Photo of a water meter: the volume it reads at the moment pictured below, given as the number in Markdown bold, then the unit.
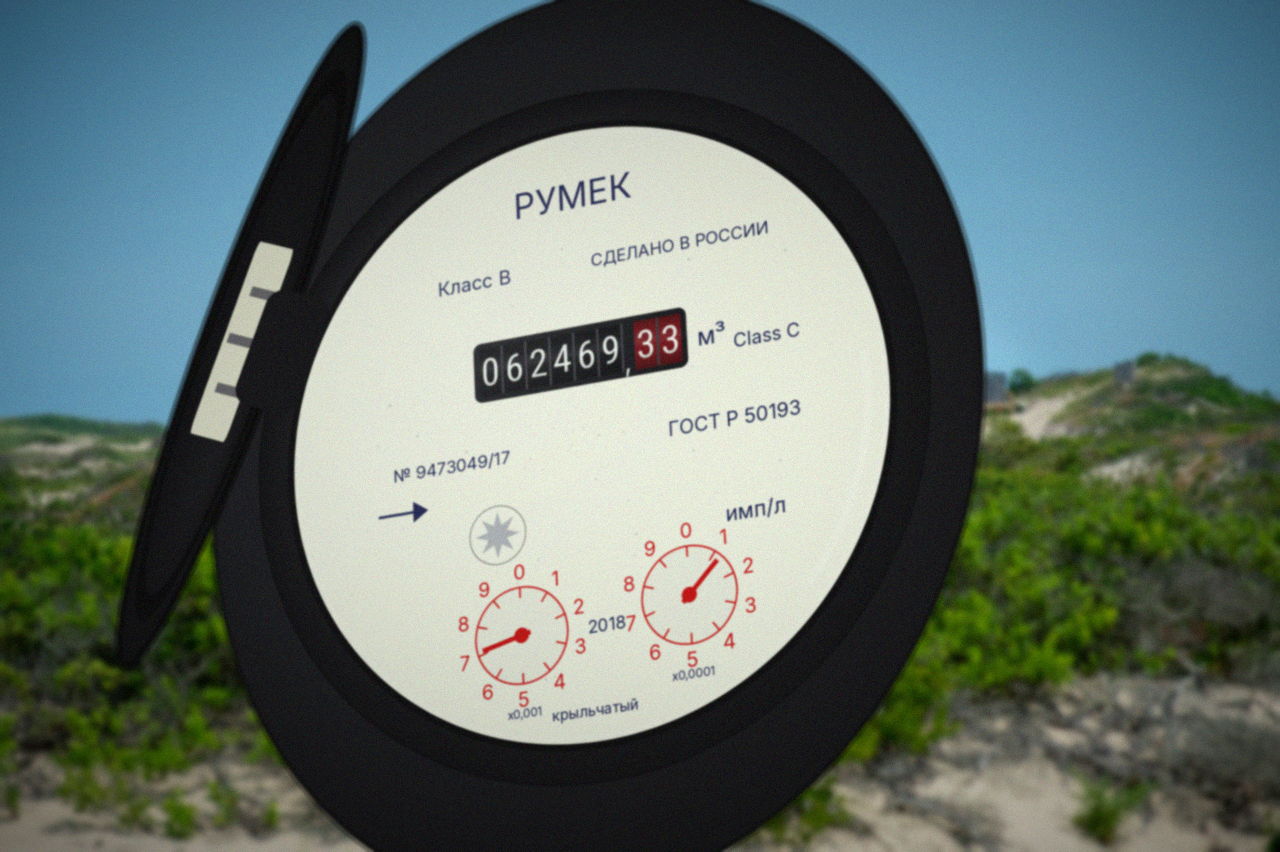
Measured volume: **62469.3371** m³
